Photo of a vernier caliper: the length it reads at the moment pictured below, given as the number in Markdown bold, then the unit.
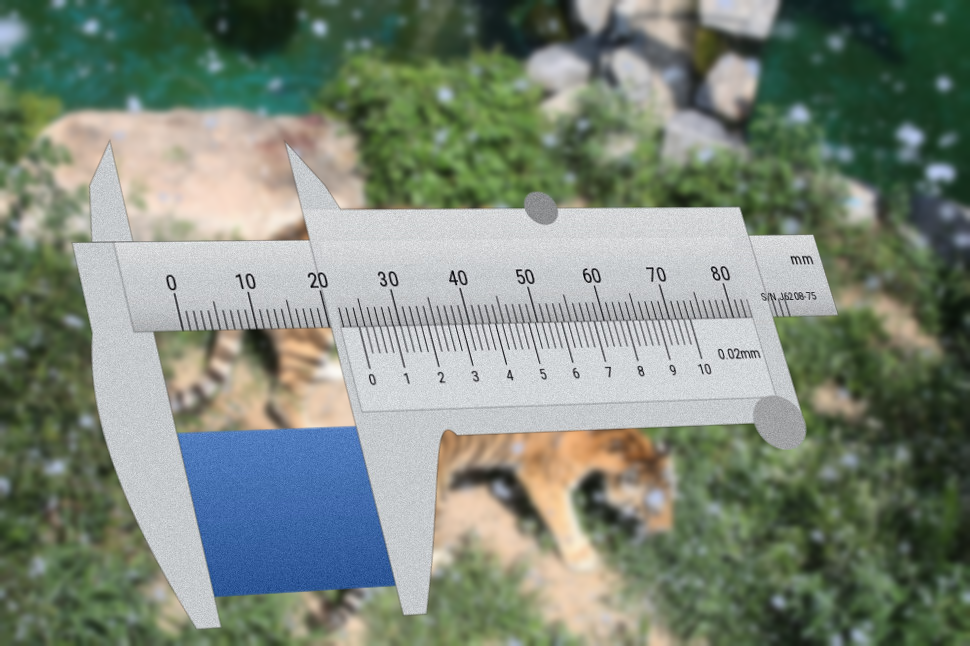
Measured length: **24.2** mm
